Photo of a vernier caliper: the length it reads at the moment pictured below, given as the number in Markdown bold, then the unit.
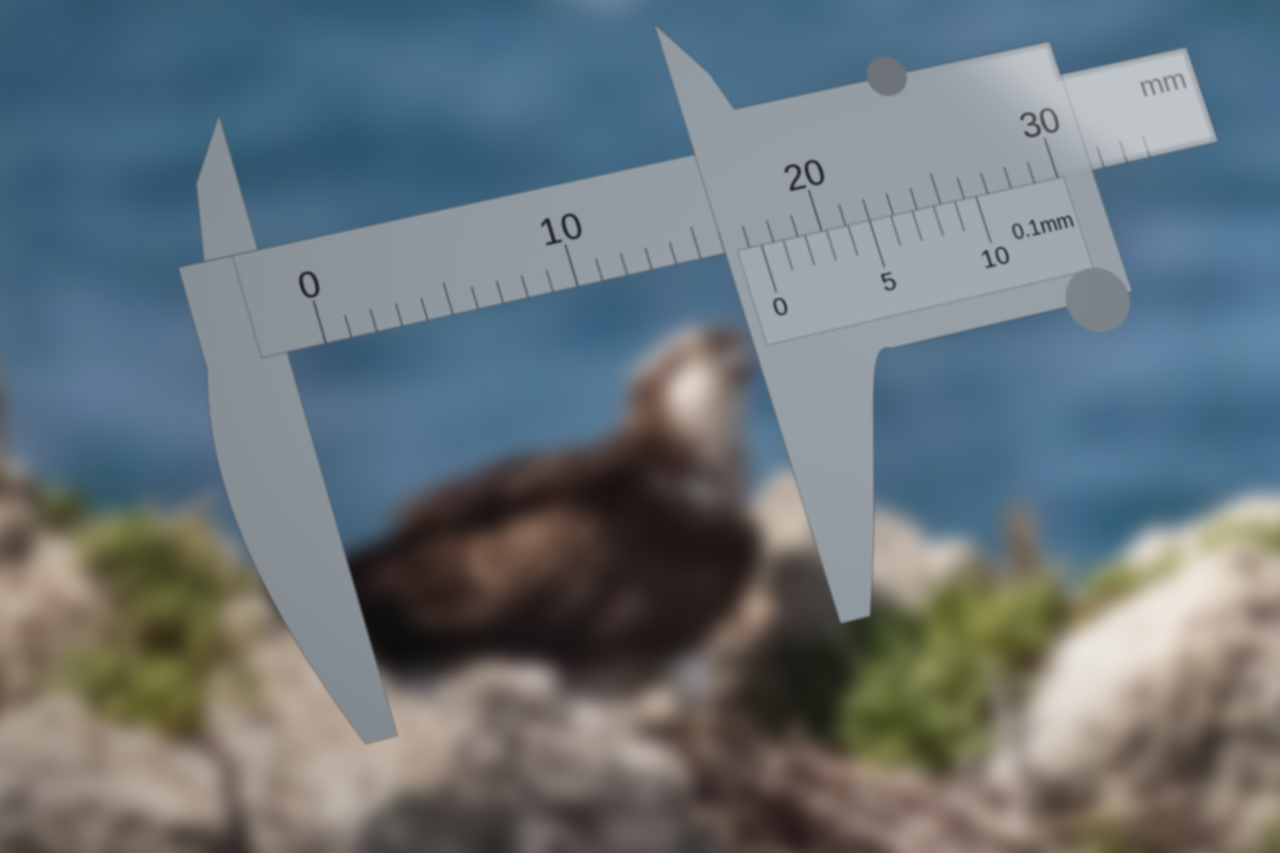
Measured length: **17.5** mm
